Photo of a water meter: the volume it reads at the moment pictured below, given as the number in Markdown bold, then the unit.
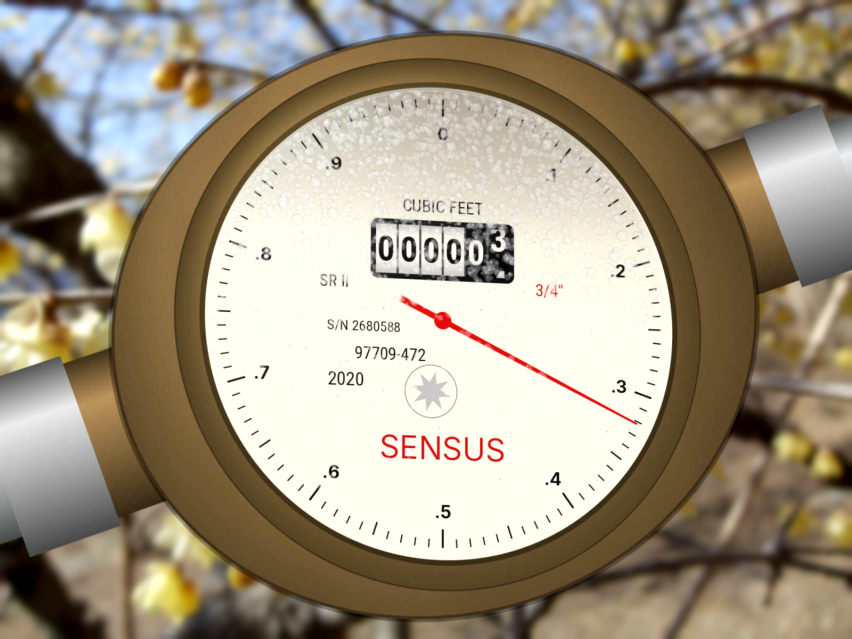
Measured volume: **3.32** ft³
